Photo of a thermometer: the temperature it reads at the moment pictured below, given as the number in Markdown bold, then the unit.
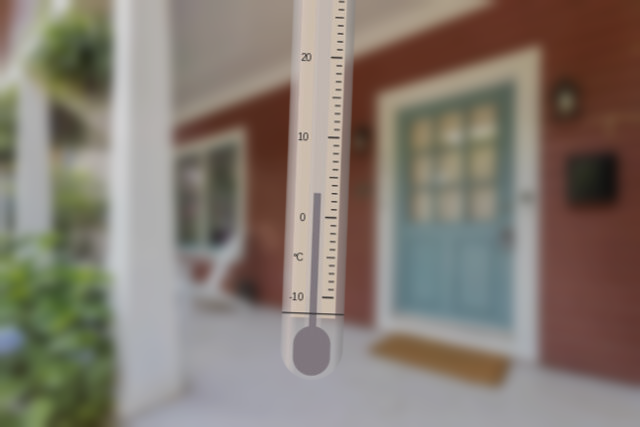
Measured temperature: **3** °C
